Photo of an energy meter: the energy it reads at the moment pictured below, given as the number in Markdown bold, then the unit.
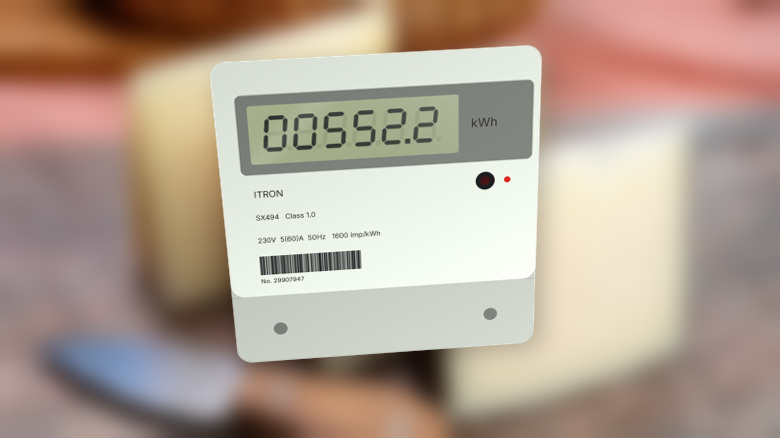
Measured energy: **552.2** kWh
